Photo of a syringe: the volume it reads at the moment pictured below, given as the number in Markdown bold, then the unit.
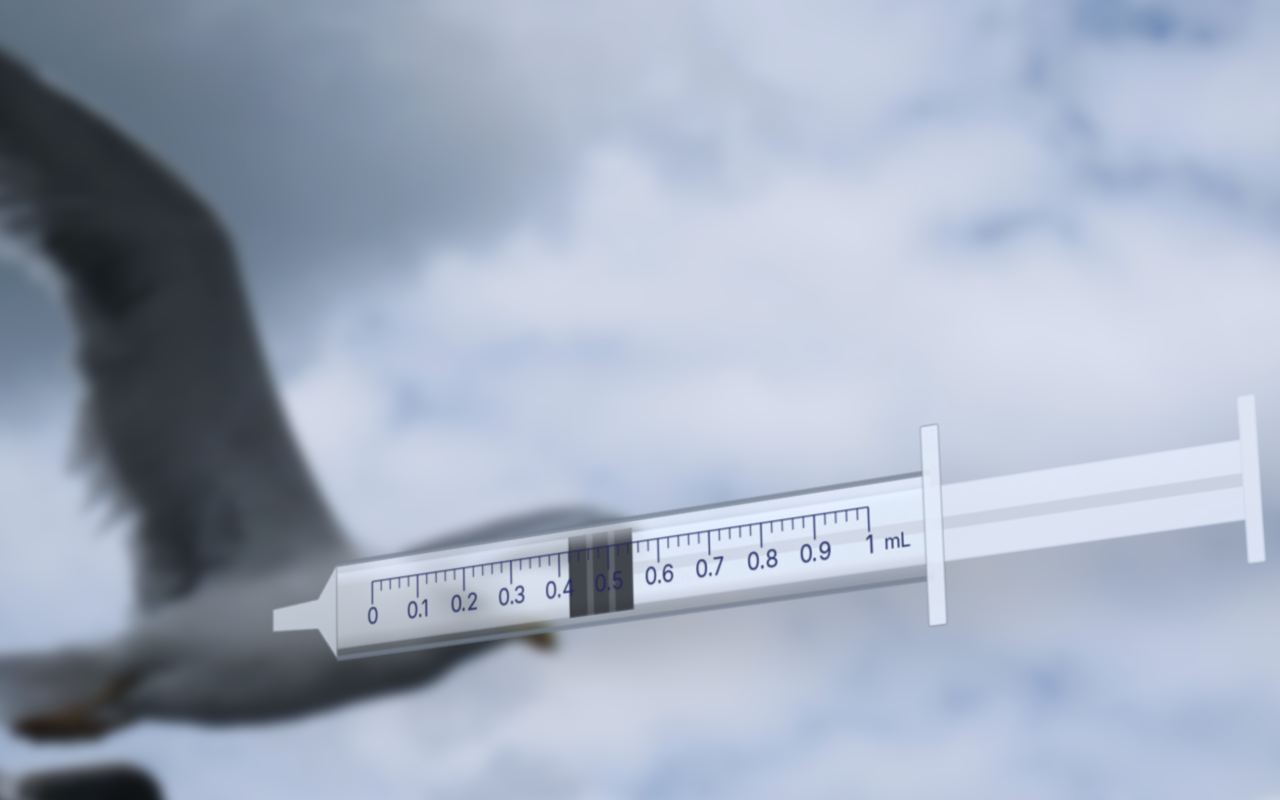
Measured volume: **0.42** mL
